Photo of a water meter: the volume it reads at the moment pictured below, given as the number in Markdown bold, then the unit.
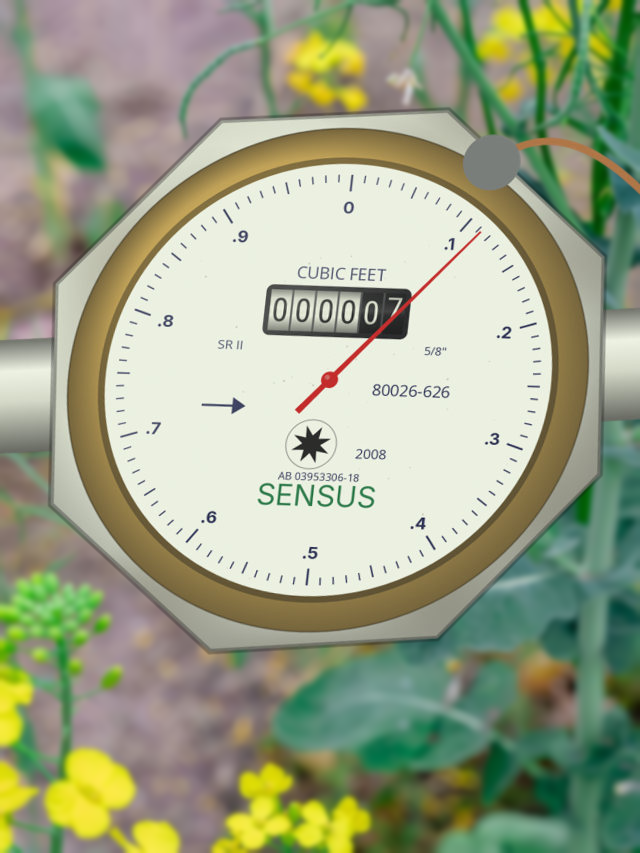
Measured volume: **7.11** ft³
